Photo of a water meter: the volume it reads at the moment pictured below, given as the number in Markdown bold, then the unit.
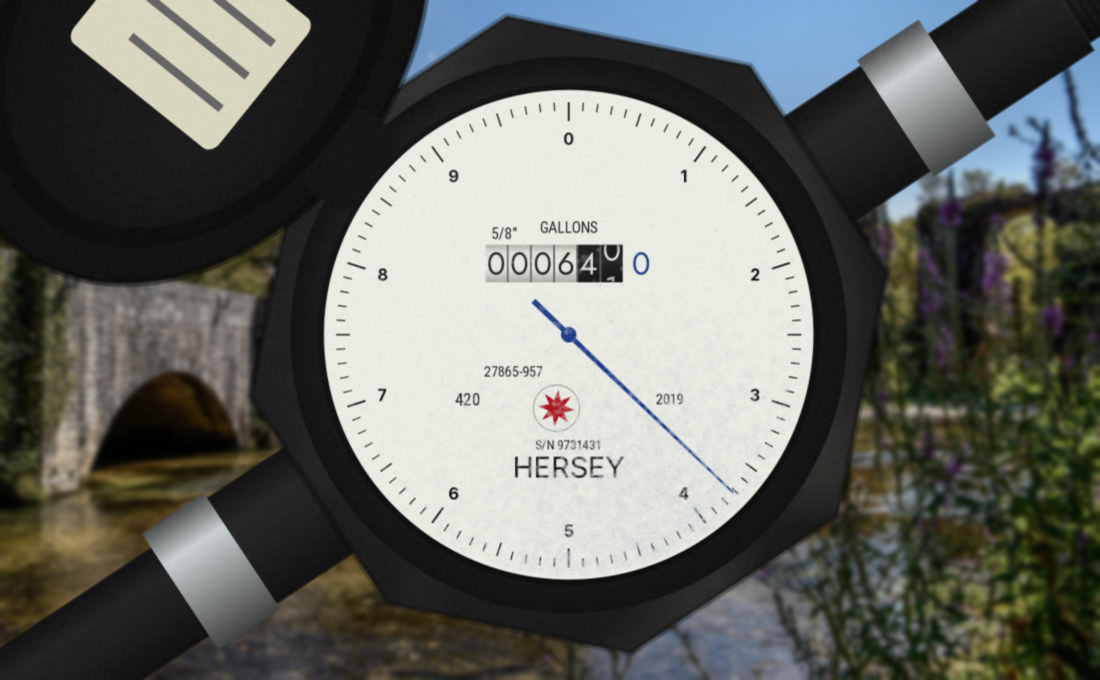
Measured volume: **6403.7** gal
